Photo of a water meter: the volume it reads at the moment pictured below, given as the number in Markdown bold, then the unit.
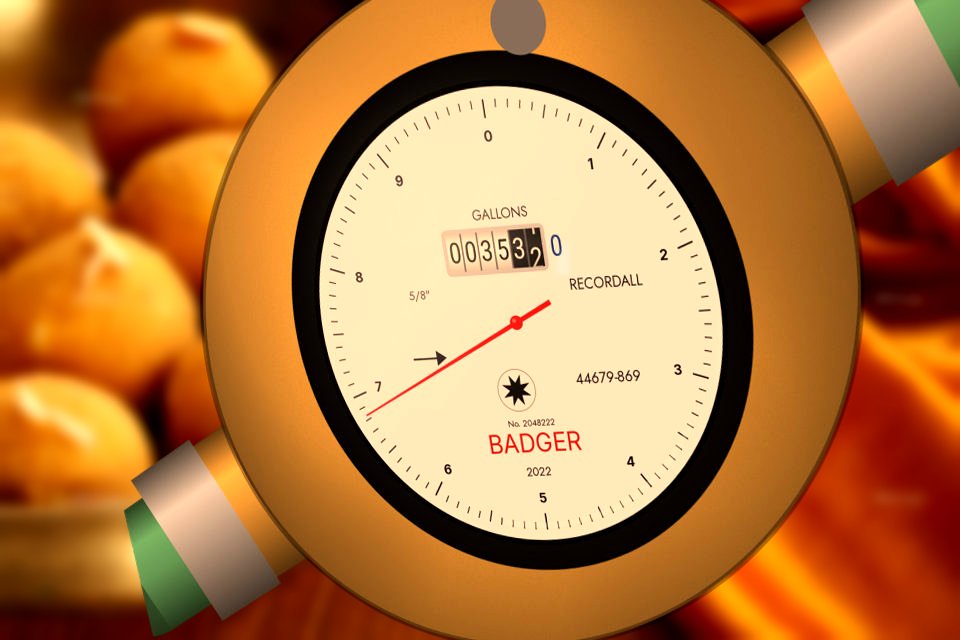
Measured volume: **35316.8** gal
